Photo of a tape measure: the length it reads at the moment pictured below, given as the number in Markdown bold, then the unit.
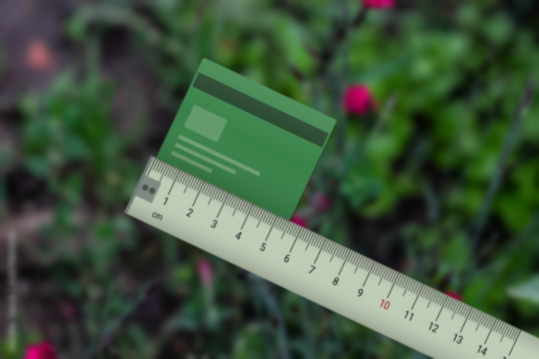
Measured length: **5.5** cm
